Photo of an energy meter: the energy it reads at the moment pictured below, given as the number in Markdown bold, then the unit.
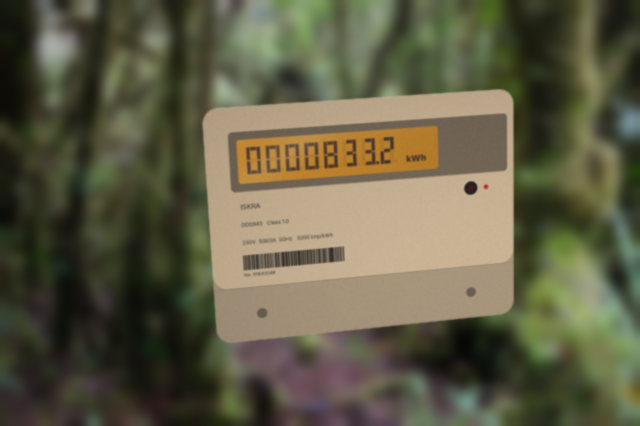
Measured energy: **833.2** kWh
